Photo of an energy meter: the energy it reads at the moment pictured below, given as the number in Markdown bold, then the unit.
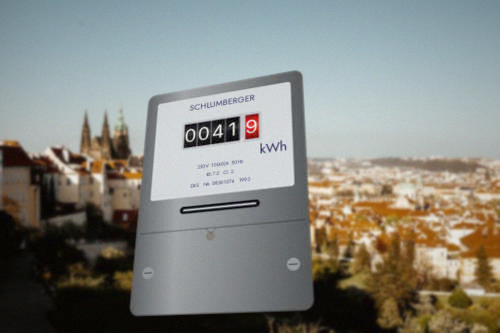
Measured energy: **41.9** kWh
